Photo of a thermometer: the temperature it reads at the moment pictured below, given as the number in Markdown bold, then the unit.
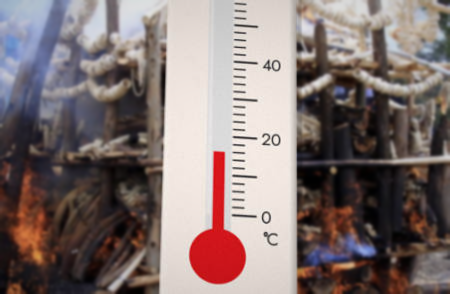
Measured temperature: **16** °C
